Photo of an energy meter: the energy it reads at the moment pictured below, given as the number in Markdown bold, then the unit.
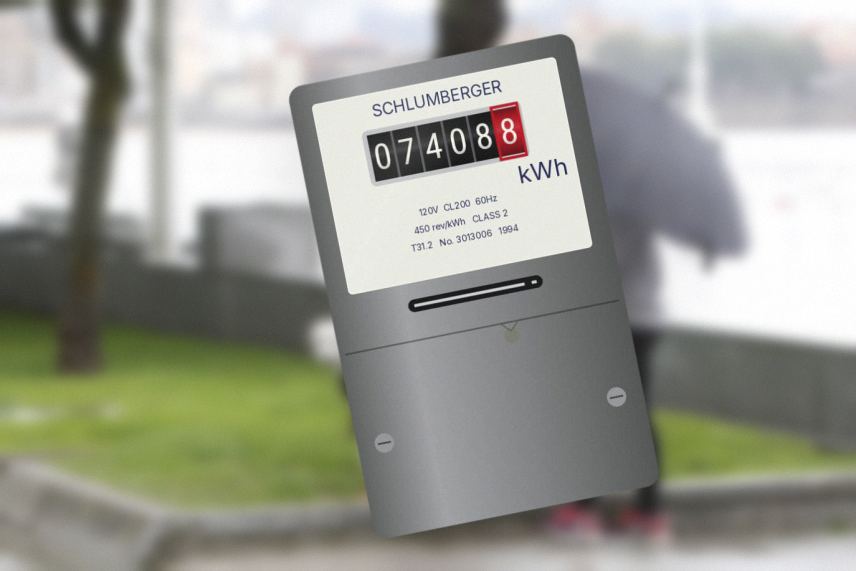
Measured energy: **7408.8** kWh
